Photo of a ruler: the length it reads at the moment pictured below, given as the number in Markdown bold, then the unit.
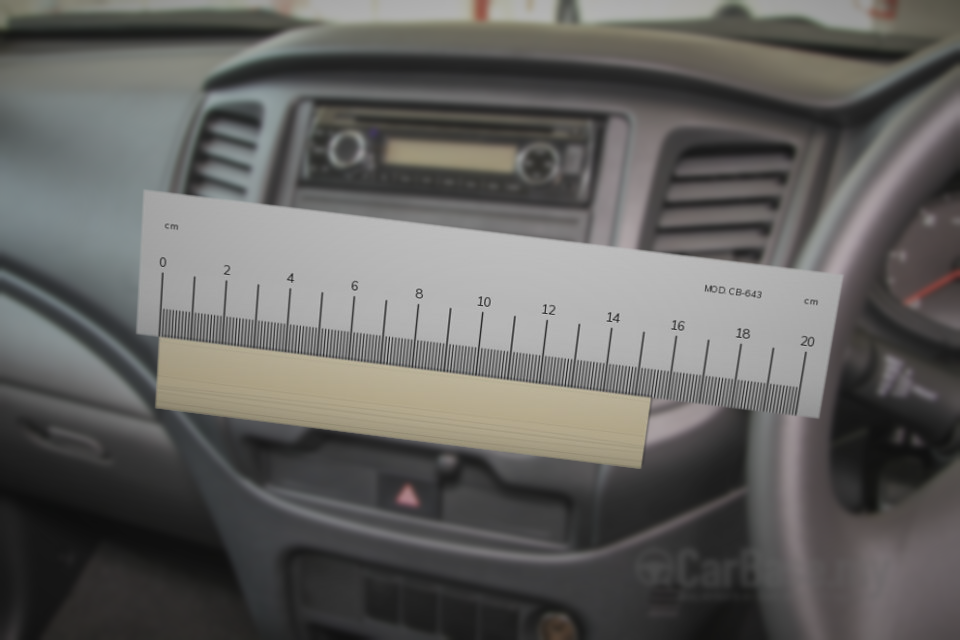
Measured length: **15.5** cm
